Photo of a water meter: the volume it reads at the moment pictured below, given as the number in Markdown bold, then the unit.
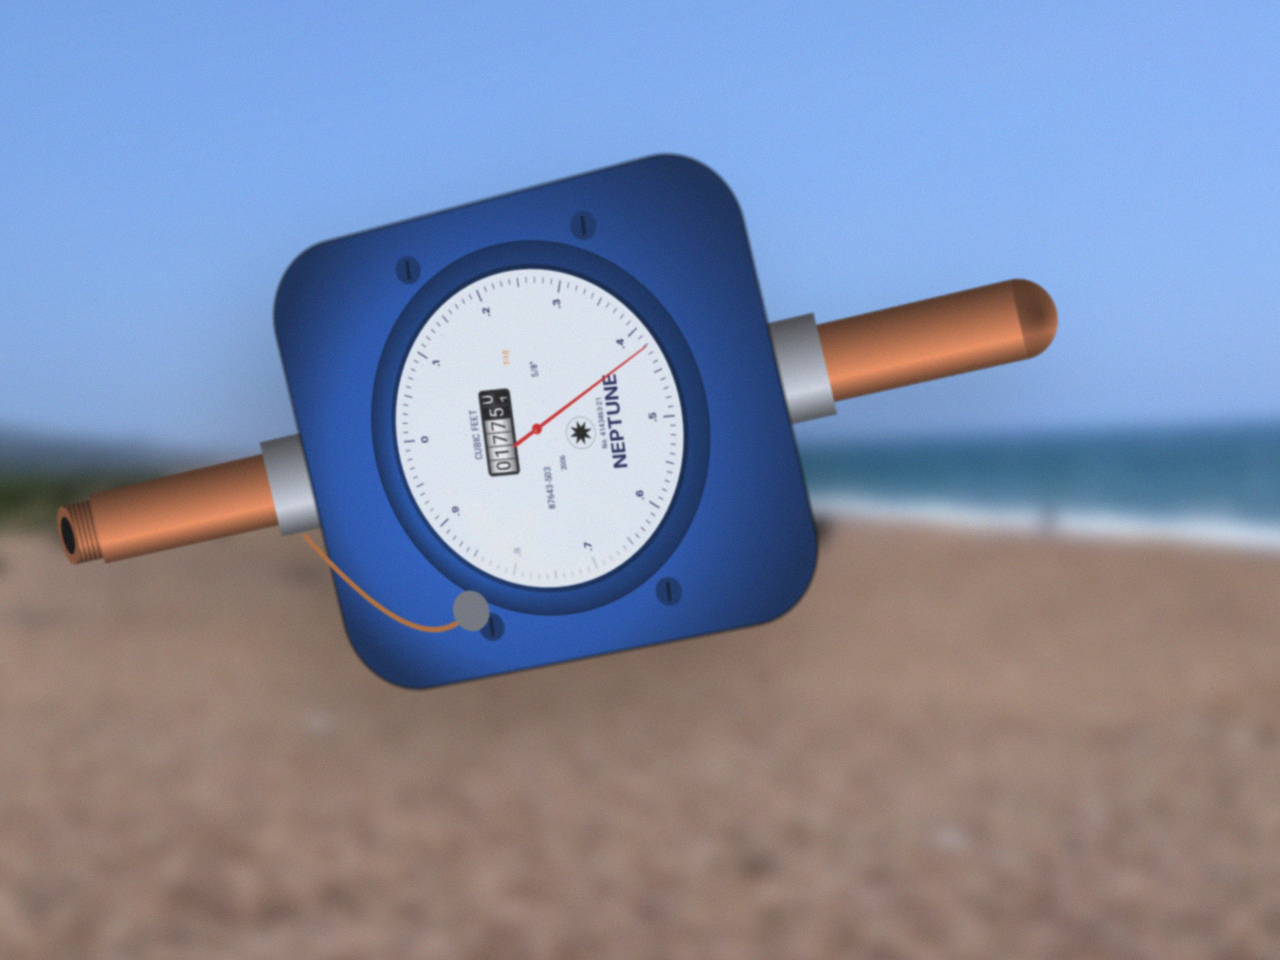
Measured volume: **17750.42** ft³
